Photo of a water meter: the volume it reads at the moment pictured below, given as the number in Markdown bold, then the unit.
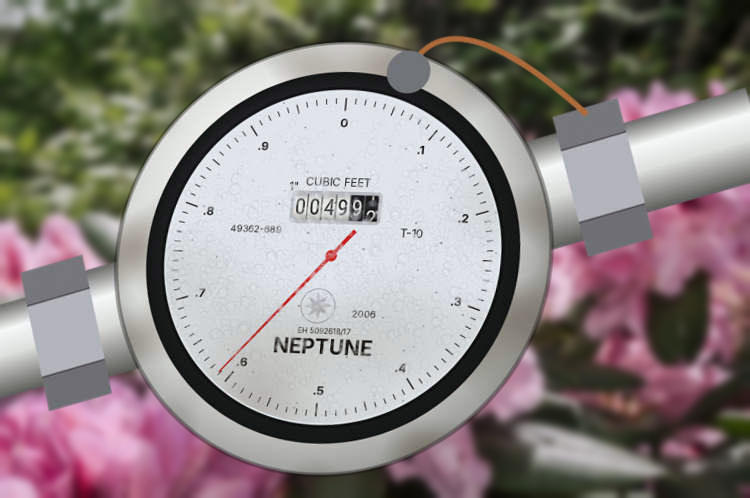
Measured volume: **4991.61** ft³
